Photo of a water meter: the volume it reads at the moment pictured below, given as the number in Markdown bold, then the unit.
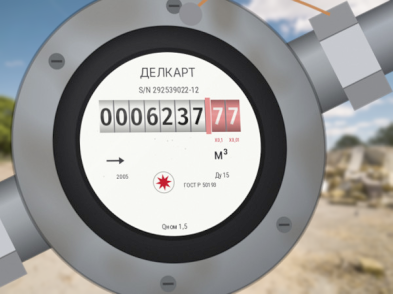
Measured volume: **6237.77** m³
